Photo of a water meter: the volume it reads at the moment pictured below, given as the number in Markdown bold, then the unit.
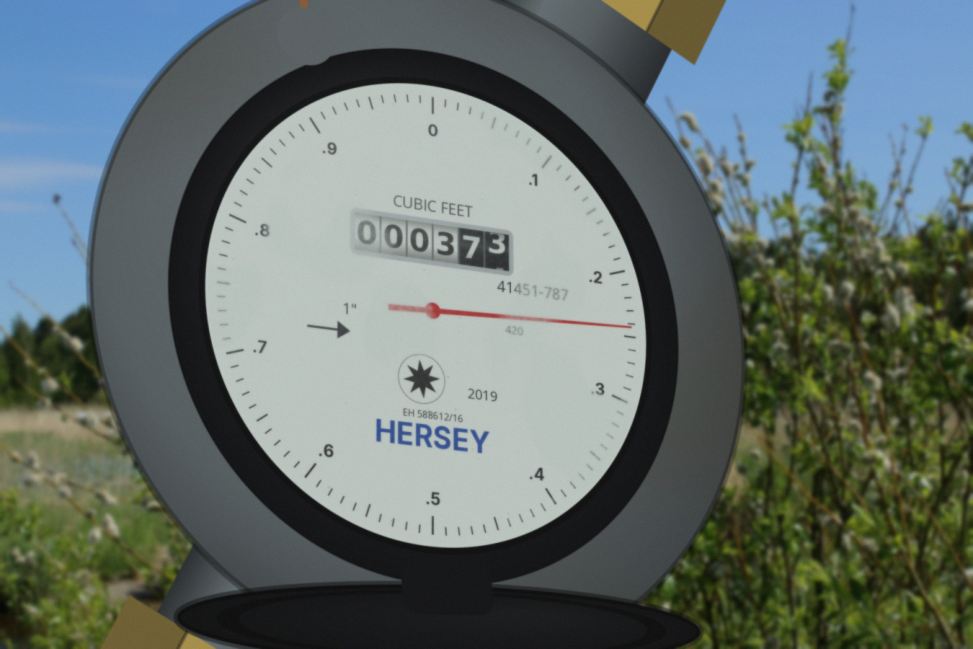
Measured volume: **373.24** ft³
